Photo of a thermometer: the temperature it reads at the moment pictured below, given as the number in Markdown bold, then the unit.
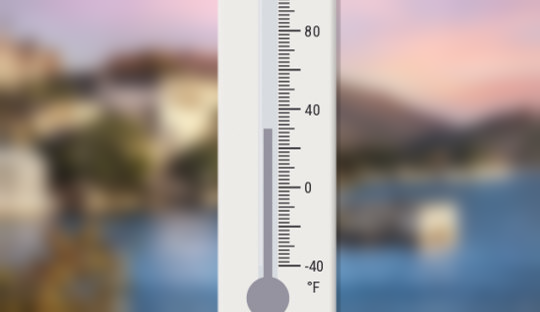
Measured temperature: **30** °F
